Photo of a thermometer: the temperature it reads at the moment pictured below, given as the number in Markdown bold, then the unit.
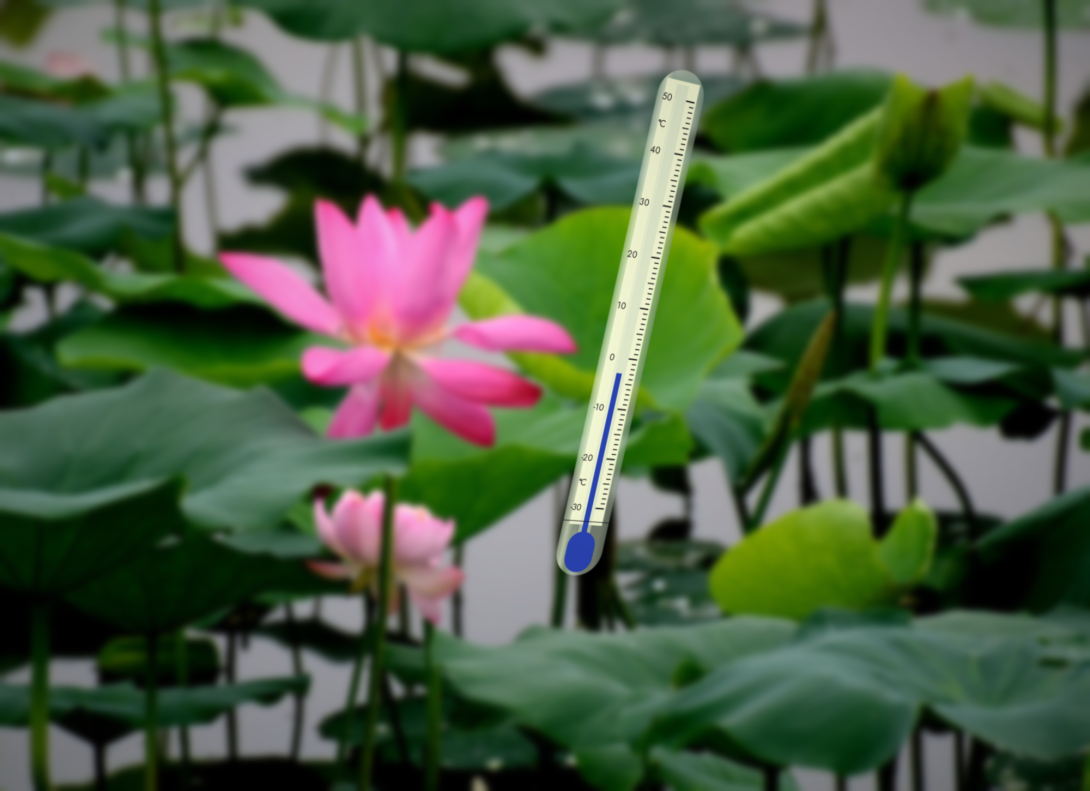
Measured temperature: **-3** °C
